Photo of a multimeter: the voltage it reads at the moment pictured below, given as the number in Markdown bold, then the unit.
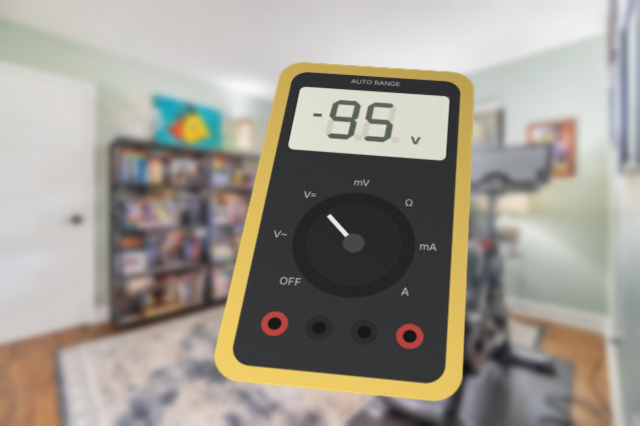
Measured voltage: **-95** V
